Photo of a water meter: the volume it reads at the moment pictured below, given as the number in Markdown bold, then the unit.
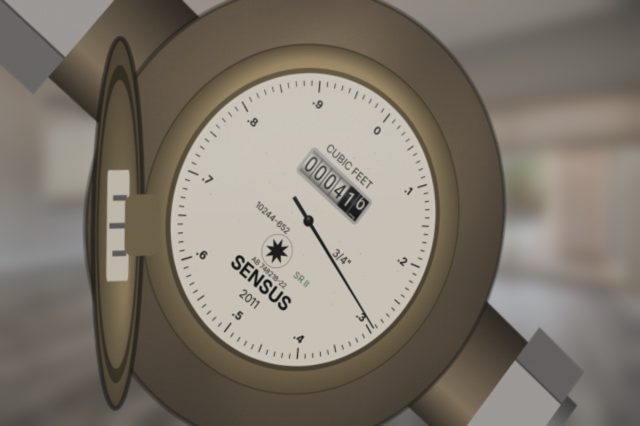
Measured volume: **416.29** ft³
